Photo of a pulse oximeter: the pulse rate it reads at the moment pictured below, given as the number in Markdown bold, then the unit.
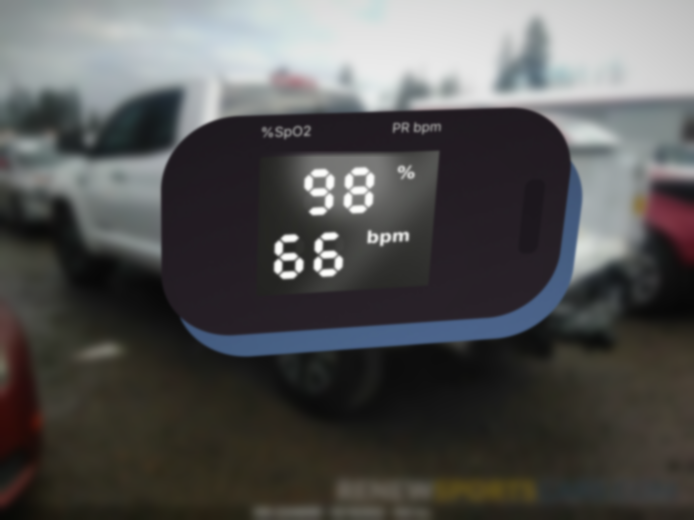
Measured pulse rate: **66** bpm
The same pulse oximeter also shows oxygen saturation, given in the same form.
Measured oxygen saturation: **98** %
